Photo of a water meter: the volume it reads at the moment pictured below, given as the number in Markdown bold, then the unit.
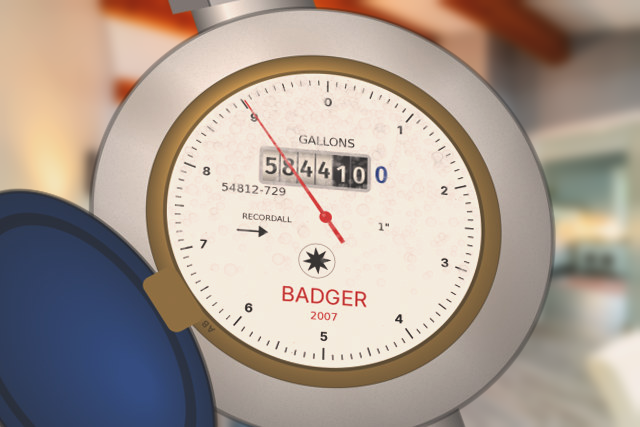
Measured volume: **5844099.0** gal
